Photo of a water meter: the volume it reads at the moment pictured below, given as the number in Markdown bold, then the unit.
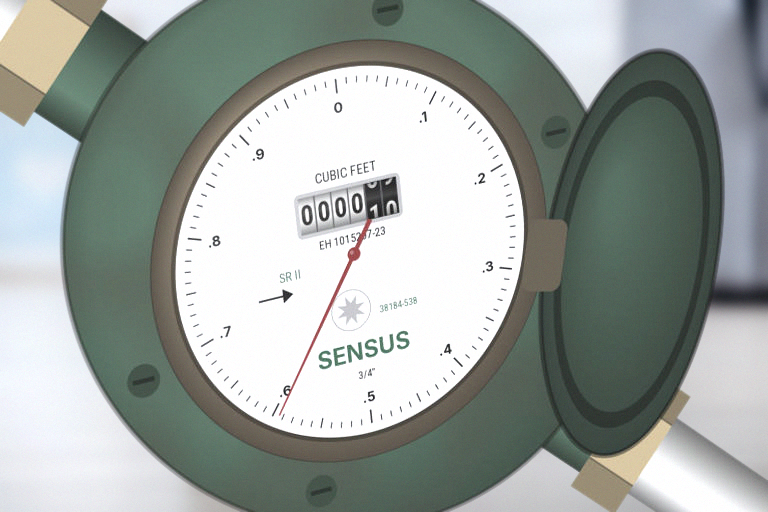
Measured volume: **9.59** ft³
